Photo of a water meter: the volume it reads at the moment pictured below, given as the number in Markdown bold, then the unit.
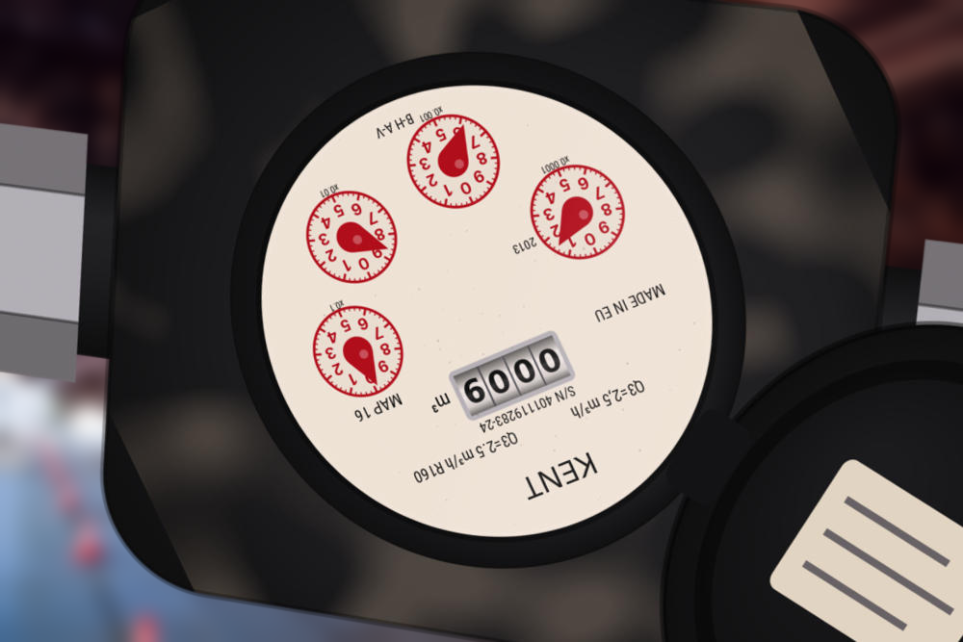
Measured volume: **8.9861** m³
